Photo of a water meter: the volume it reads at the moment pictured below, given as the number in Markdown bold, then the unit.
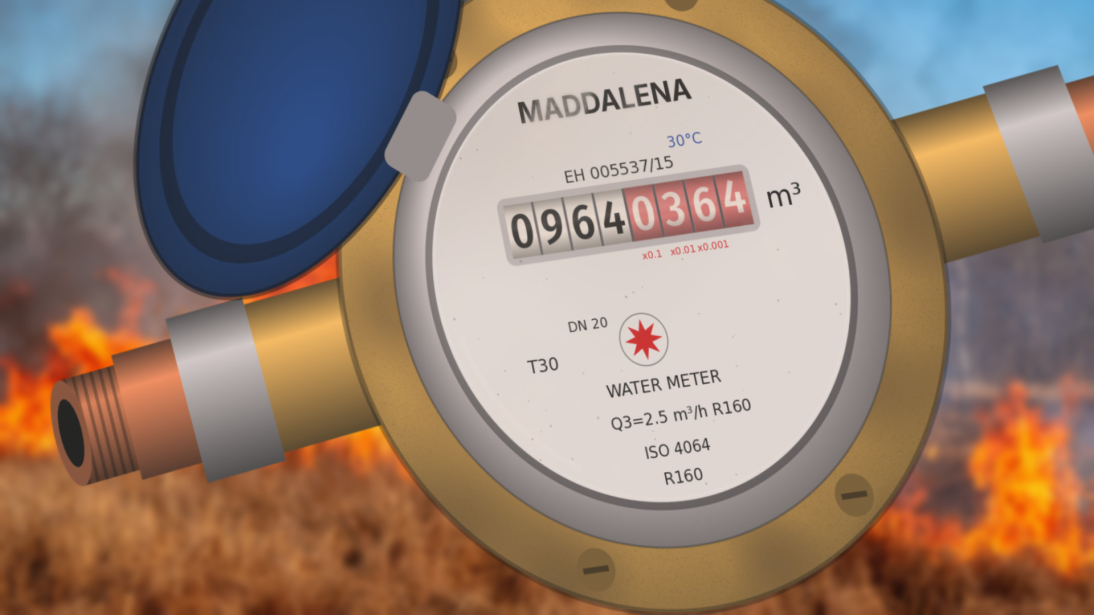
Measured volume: **964.0364** m³
